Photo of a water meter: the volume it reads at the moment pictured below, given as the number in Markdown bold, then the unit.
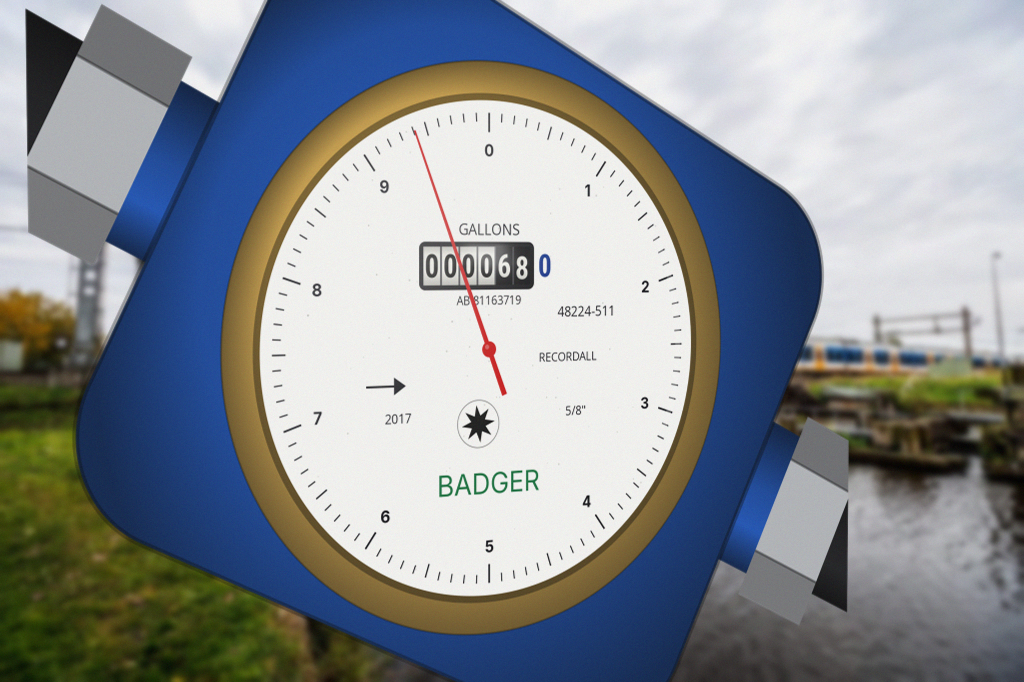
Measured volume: **679.4** gal
